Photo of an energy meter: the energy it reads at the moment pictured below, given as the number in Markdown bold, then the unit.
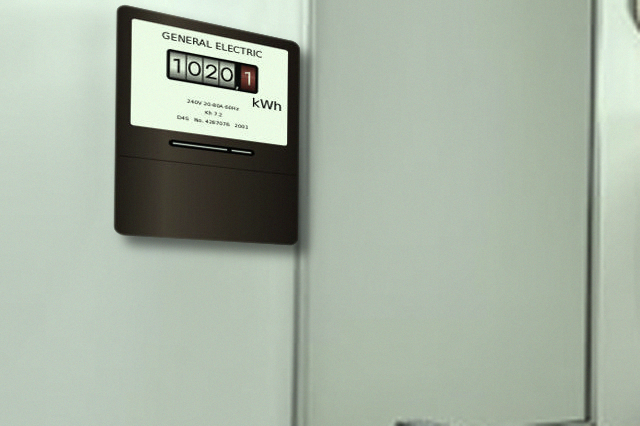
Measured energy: **1020.1** kWh
